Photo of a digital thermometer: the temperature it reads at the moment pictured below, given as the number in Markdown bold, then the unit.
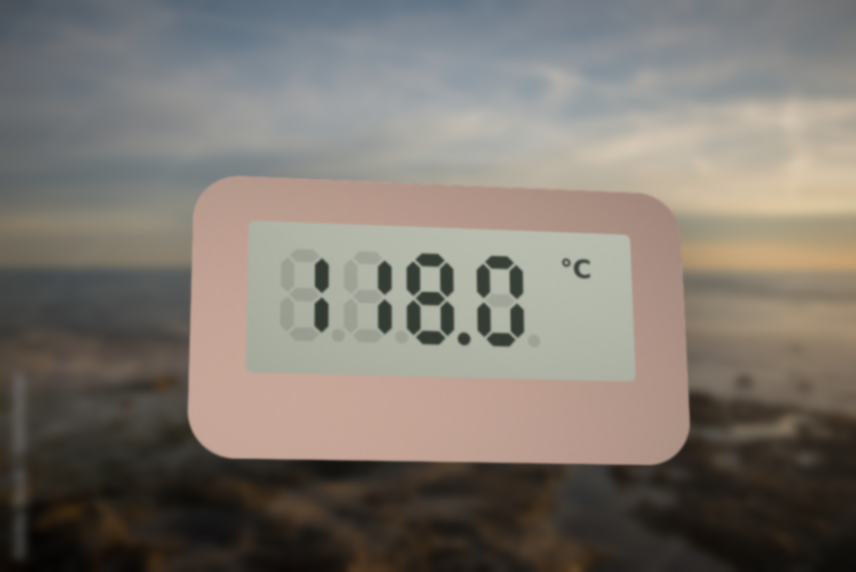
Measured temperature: **118.0** °C
